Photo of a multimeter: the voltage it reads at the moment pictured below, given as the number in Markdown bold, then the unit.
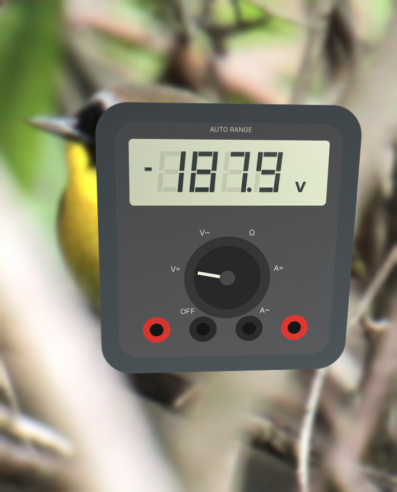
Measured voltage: **-187.9** V
